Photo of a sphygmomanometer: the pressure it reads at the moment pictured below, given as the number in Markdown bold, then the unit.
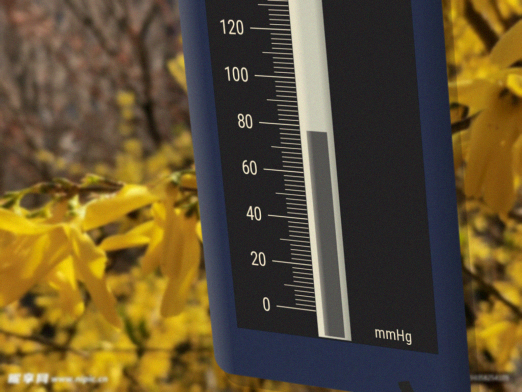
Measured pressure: **78** mmHg
